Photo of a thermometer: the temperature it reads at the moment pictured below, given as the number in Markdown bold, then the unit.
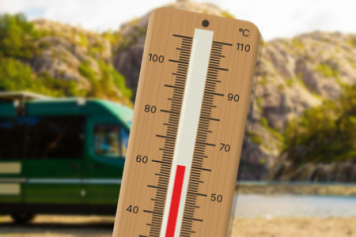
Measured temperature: **60** °C
